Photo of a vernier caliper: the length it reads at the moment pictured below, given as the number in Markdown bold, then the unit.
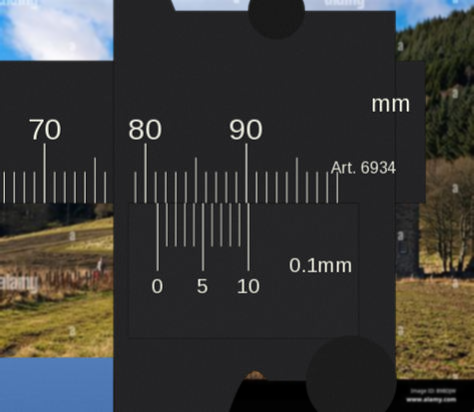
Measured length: **81.2** mm
